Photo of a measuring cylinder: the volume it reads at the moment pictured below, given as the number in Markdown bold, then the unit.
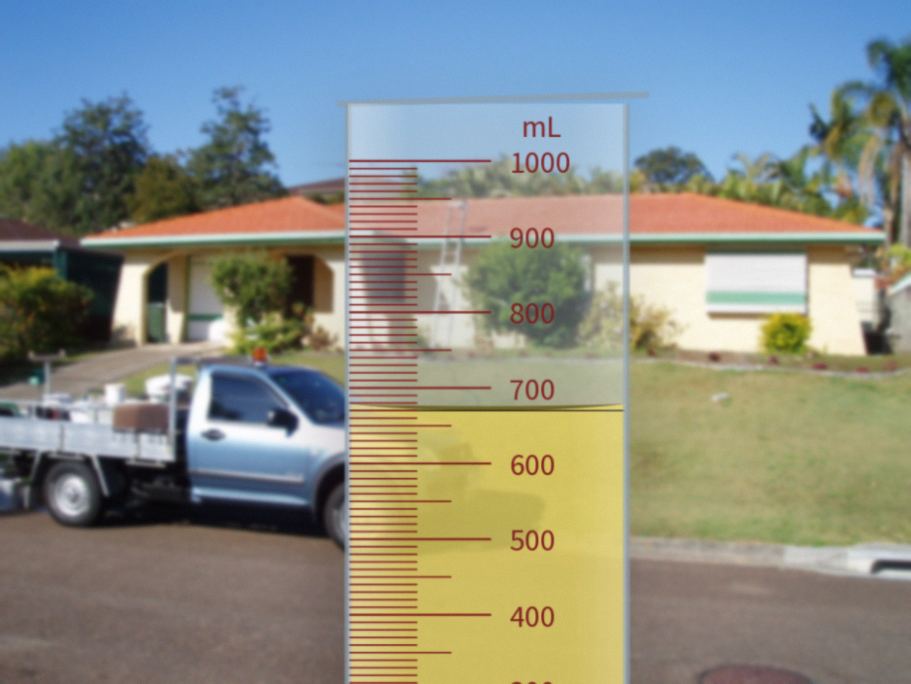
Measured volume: **670** mL
